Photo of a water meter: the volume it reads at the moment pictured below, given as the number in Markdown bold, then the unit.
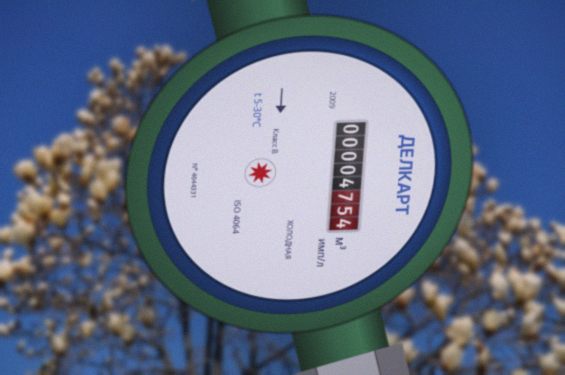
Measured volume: **4.754** m³
